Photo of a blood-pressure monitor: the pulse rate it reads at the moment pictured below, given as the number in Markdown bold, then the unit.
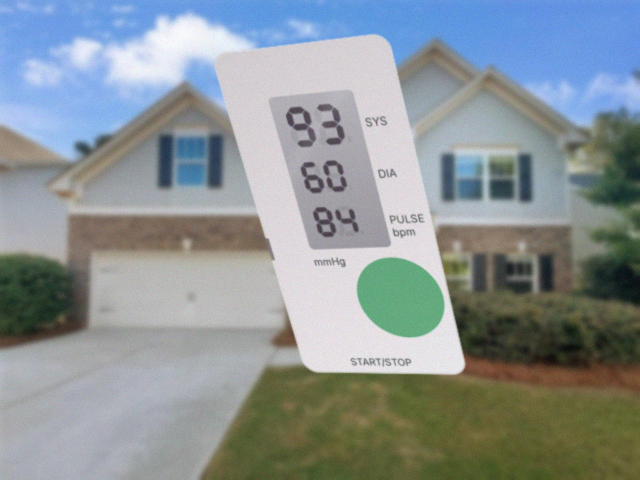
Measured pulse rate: **84** bpm
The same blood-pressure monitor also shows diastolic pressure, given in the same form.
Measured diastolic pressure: **60** mmHg
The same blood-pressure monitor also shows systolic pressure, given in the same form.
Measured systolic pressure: **93** mmHg
